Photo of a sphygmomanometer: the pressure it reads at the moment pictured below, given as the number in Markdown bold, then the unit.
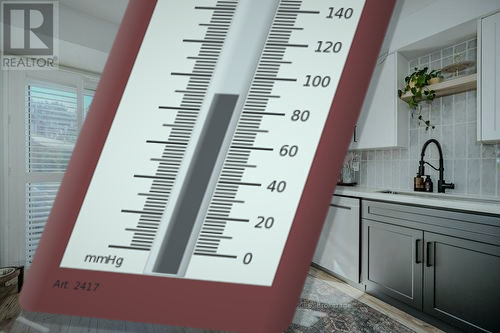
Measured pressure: **90** mmHg
